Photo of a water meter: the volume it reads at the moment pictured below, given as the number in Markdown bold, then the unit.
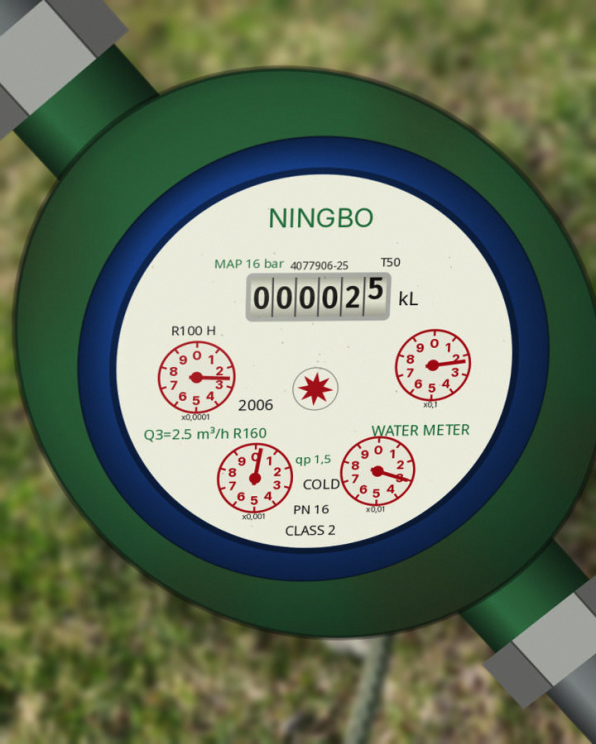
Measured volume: **25.2302** kL
